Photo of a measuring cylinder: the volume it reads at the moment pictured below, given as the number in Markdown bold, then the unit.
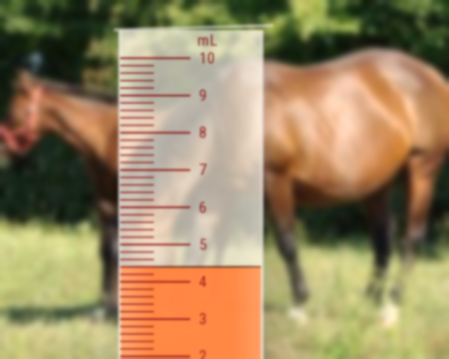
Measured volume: **4.4** mL
